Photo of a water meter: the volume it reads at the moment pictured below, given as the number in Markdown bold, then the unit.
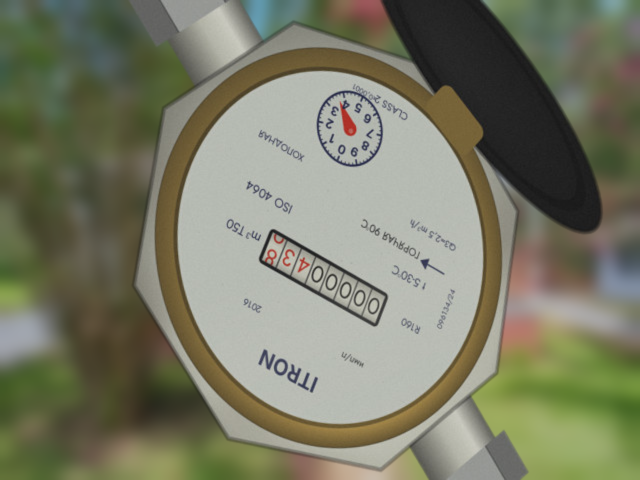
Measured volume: **0.4383** m³
